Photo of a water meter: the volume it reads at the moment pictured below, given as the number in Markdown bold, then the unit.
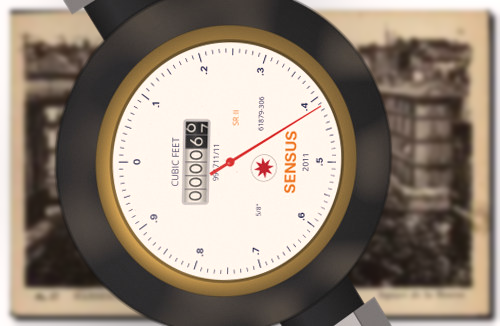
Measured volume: **66.41** ft³
